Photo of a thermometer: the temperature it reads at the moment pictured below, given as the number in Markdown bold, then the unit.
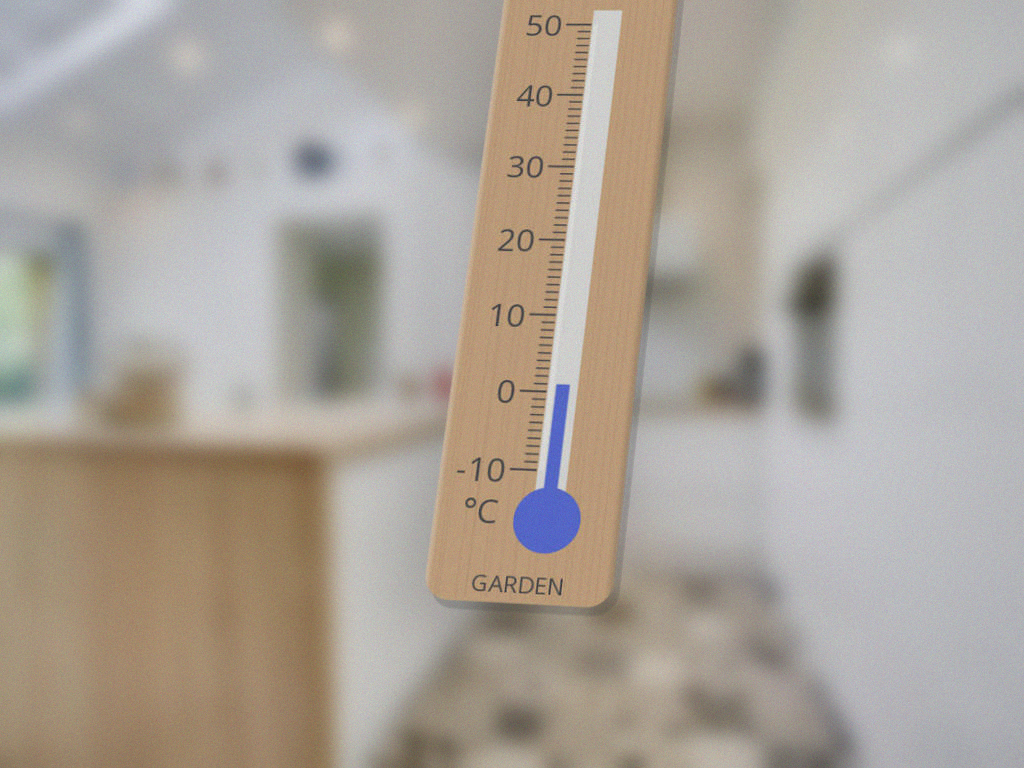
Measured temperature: **1** °C
